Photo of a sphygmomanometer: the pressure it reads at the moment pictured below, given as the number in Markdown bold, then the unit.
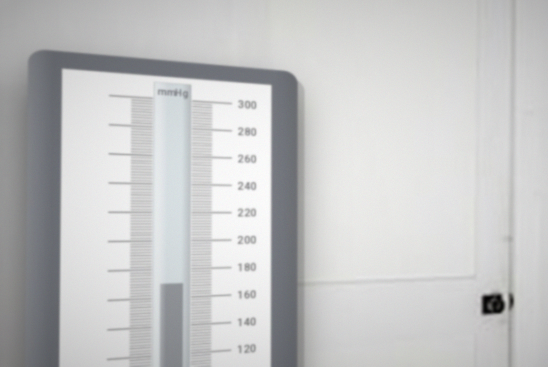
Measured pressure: **170** mmHg
